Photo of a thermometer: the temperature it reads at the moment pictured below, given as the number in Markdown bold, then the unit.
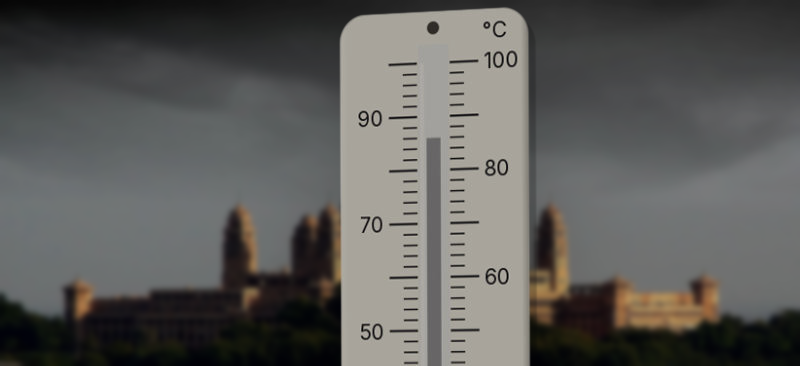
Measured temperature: **86** °C
